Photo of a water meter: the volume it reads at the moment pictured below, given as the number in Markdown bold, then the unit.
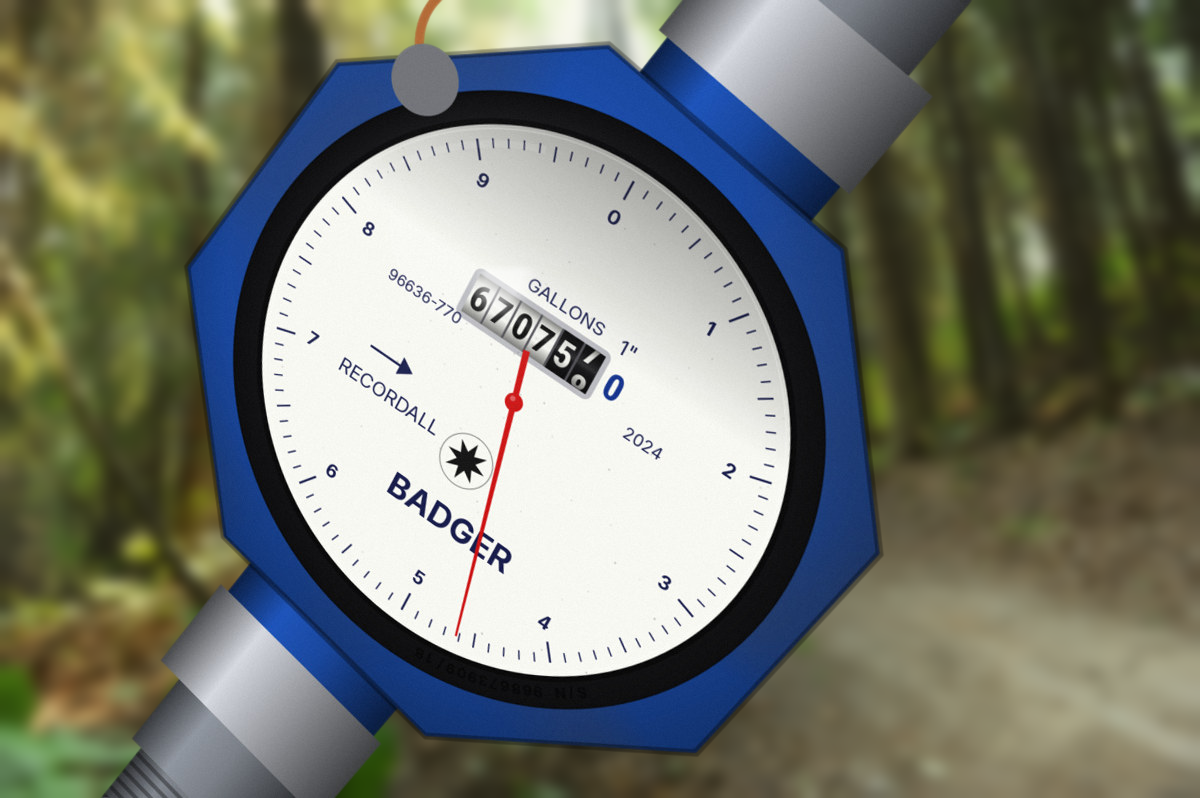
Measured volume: **6707574.6** gal
